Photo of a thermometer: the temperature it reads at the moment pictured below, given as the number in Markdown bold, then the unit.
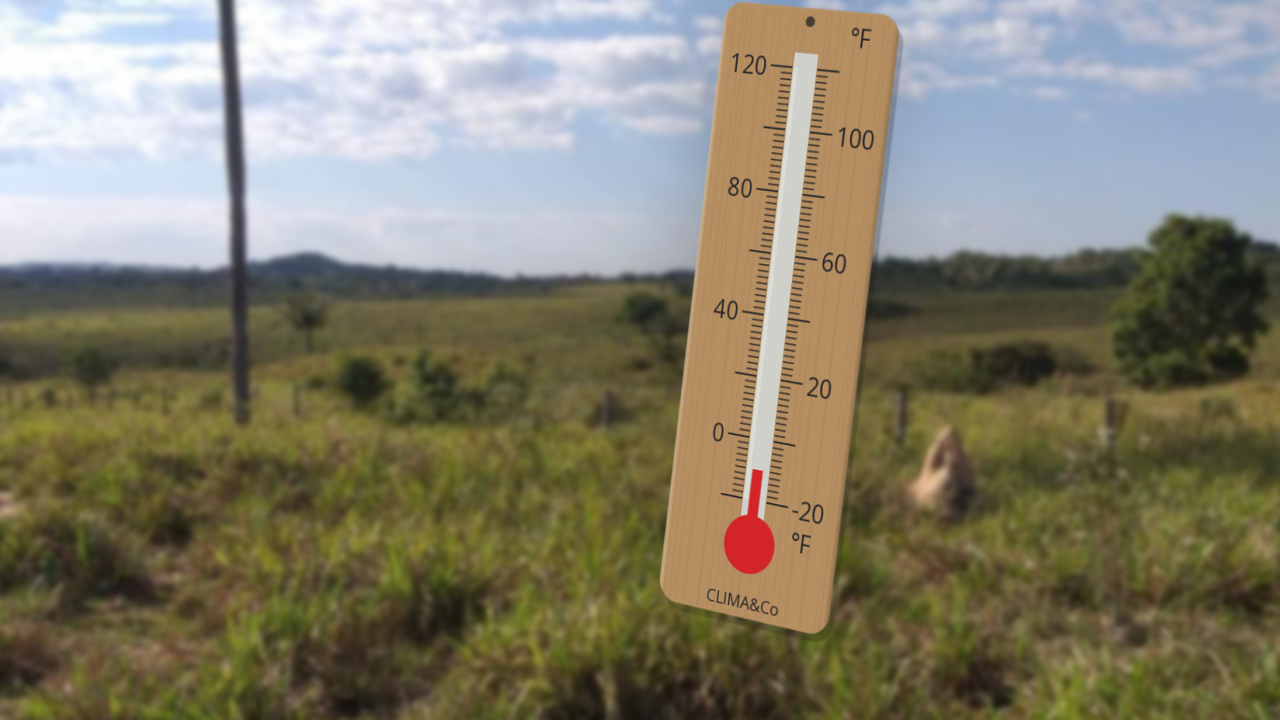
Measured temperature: **-10** °F
